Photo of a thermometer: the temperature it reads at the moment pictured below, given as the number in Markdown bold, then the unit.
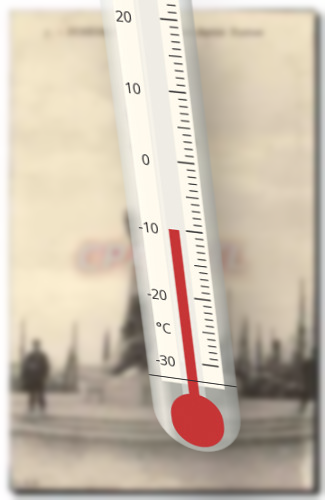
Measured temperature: **-10** °C
